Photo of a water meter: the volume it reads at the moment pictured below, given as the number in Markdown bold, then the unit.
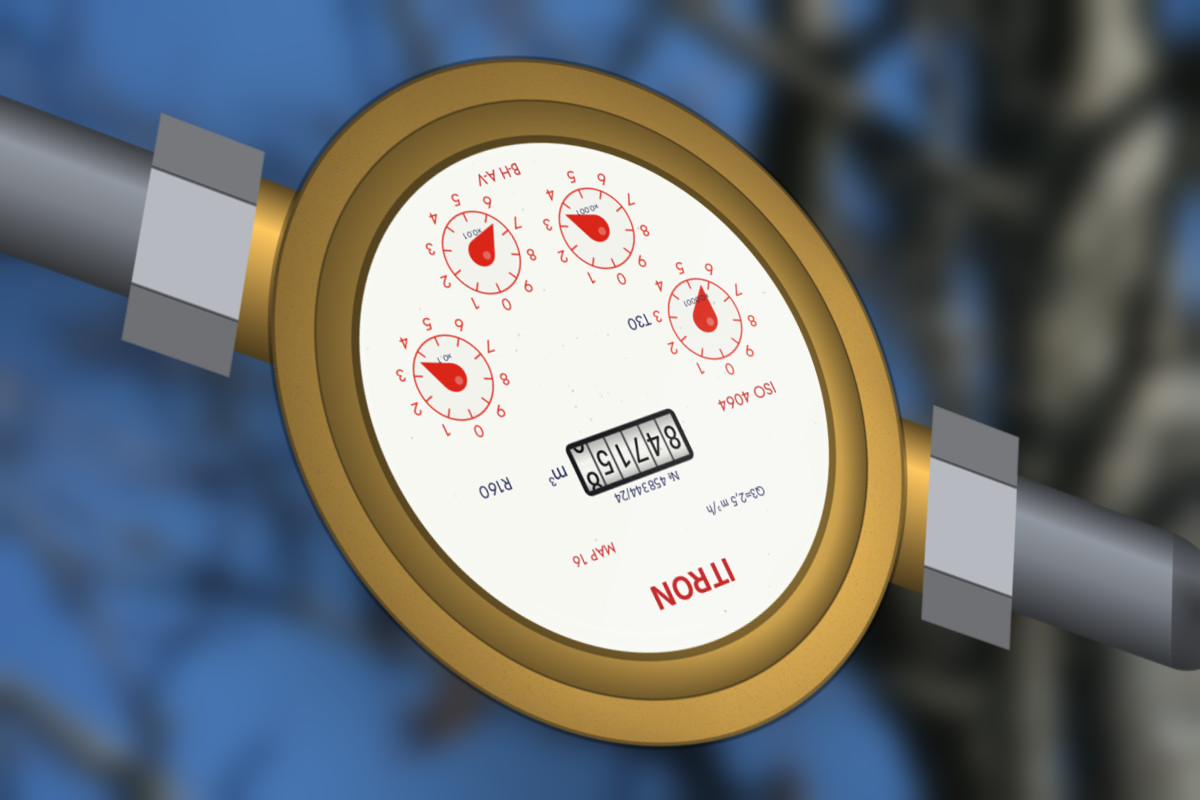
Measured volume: **847158.3635** m³
